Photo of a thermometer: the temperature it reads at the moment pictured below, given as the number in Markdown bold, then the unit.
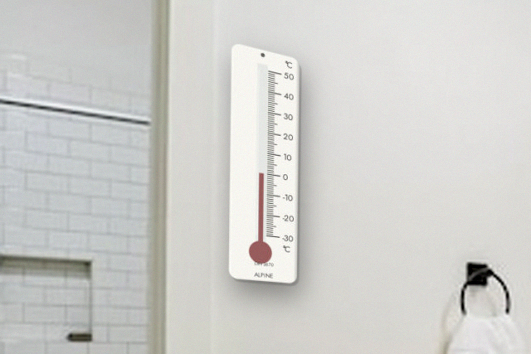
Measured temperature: **0** °C
